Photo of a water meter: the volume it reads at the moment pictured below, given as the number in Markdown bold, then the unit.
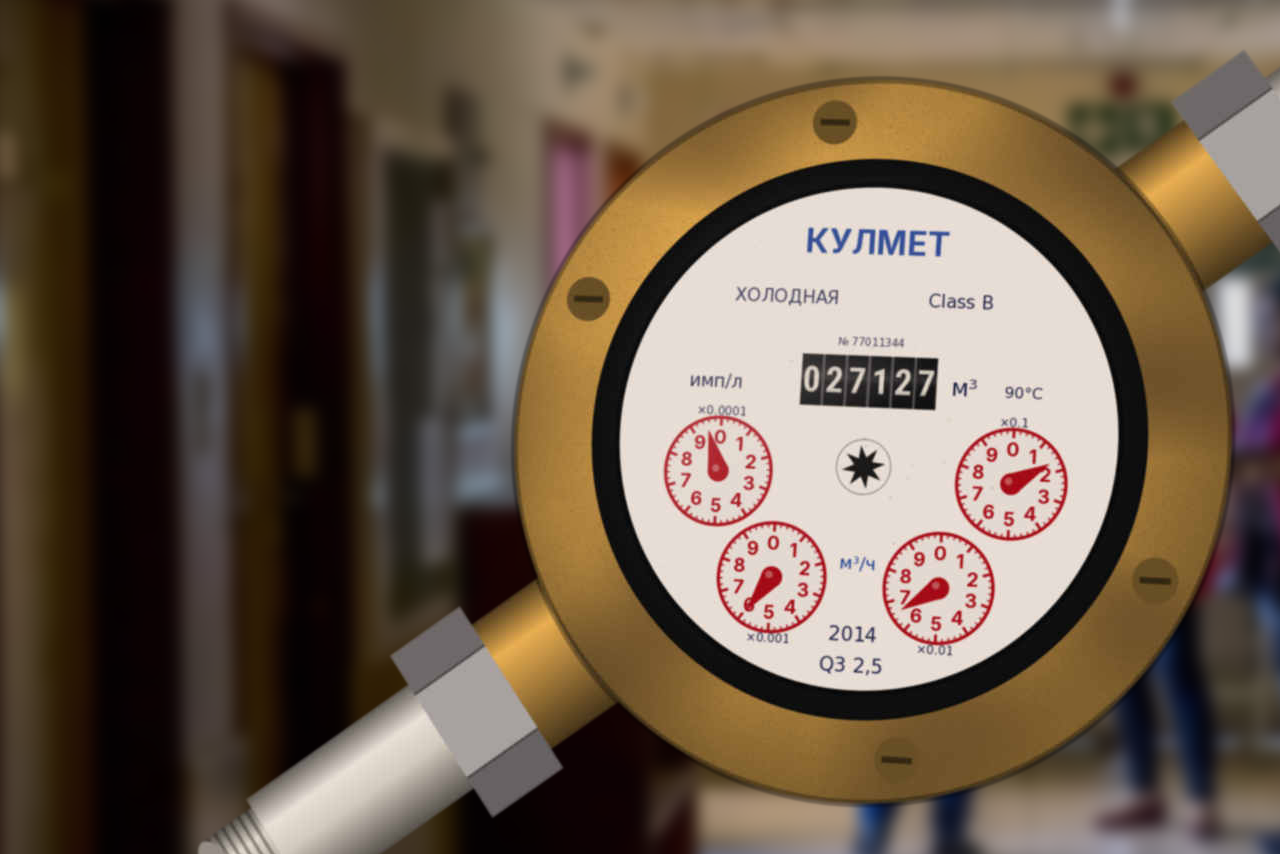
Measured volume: **27127.1659** m³
